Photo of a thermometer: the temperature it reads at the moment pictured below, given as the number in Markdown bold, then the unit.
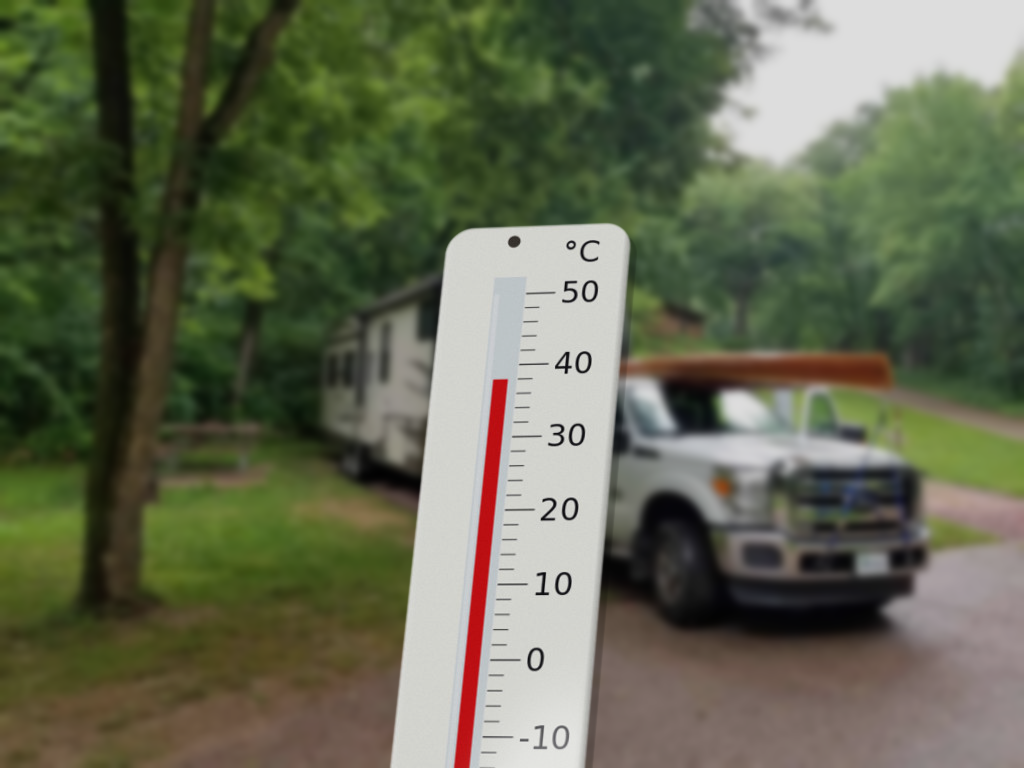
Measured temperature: **38** °C
